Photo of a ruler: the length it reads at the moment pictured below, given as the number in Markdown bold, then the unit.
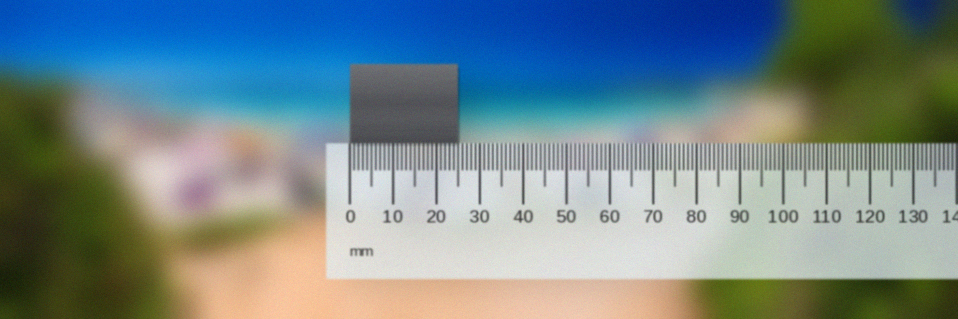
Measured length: **25** mm
